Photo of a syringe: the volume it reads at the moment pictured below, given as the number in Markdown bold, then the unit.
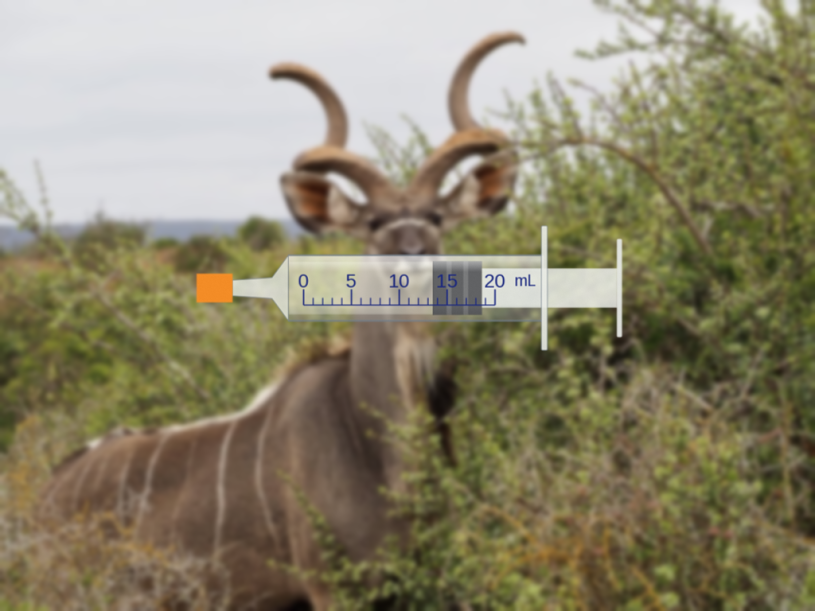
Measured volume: **13.5** mL
